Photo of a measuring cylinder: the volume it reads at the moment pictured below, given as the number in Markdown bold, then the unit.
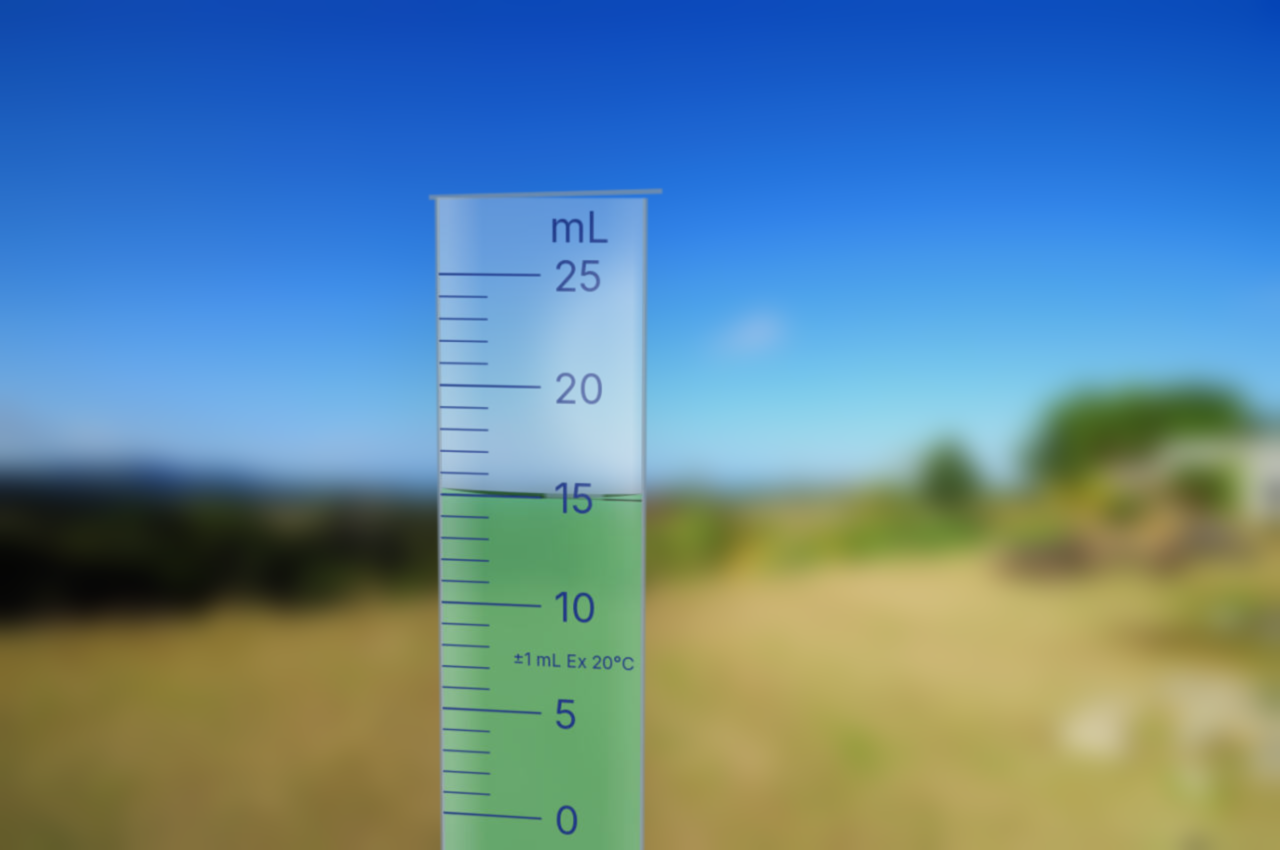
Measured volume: **15** mL
